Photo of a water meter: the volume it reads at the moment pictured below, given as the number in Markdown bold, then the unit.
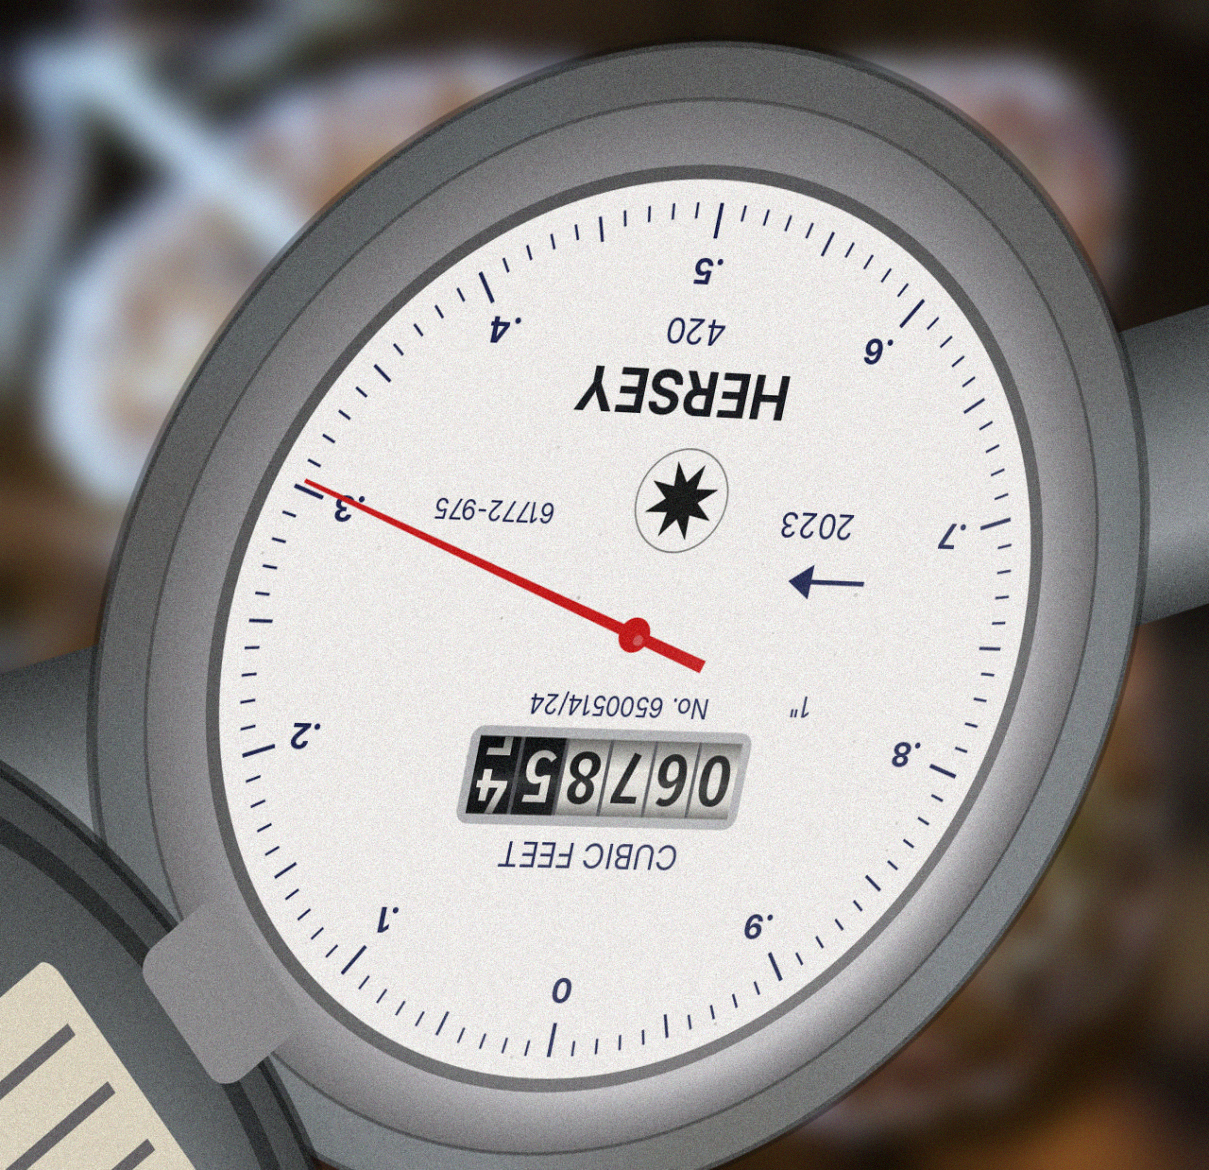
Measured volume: **67854.30** ft³
